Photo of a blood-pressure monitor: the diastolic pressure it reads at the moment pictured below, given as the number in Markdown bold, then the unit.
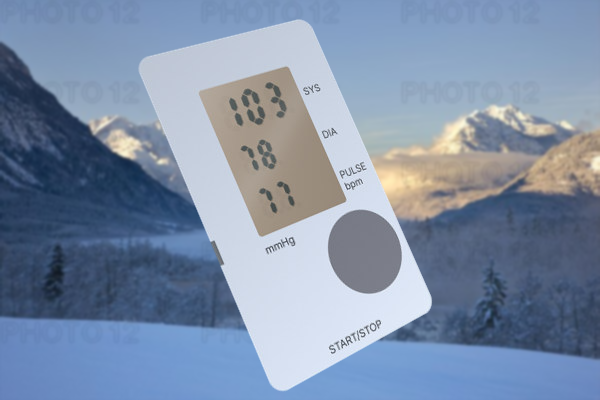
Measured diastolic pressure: **78** mmHg
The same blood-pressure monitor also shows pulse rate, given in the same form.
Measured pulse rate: **77** bpm
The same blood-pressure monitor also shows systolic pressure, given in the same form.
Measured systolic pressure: **103** mmHg
